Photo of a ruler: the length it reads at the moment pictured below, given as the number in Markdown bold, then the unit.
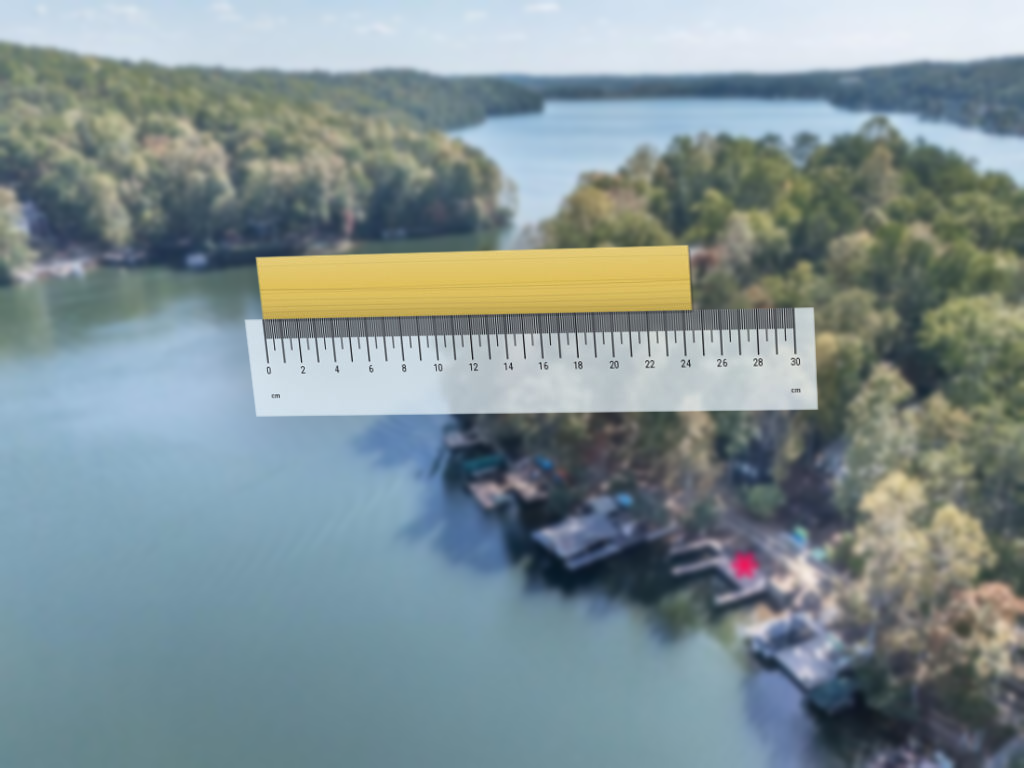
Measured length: **24.5** cm
